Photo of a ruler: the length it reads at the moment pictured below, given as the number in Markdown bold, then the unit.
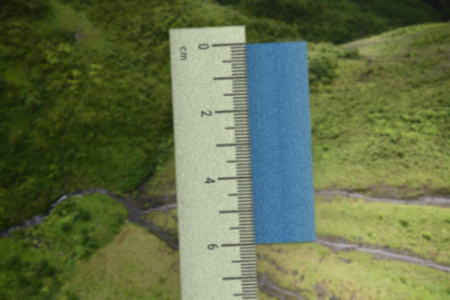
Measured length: **6** cm
